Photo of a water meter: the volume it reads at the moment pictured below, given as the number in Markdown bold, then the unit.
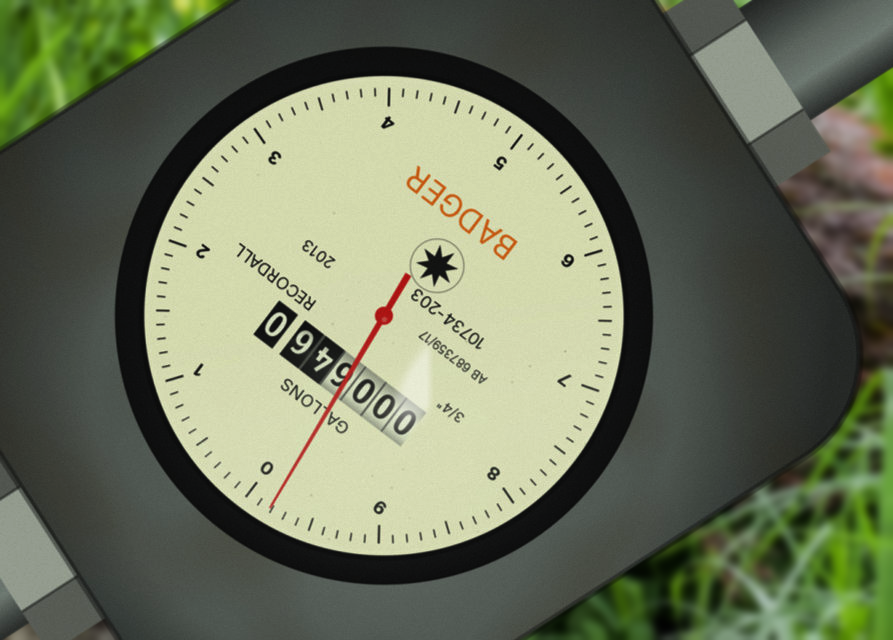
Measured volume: **6459.8** gal
